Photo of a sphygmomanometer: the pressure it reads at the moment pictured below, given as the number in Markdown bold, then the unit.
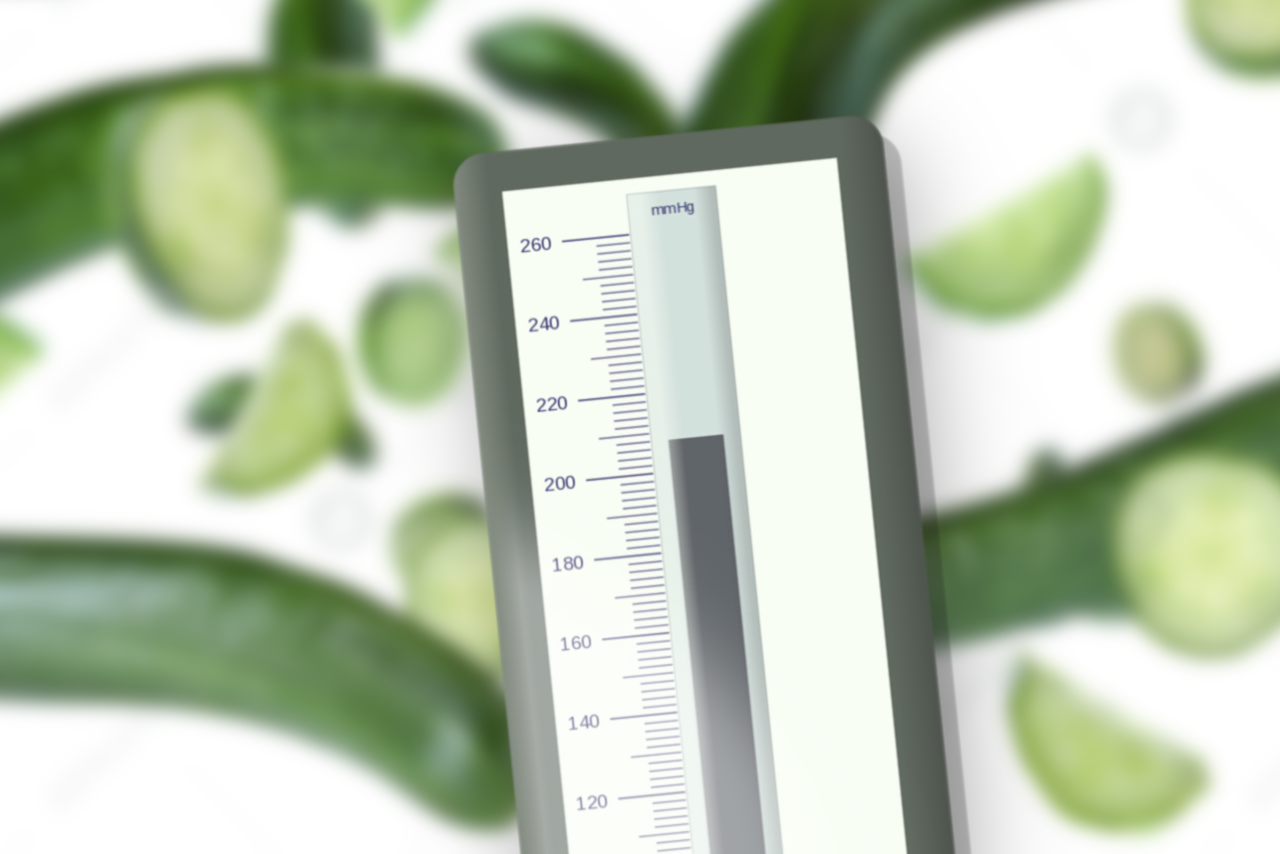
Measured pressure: **208** mmHg
